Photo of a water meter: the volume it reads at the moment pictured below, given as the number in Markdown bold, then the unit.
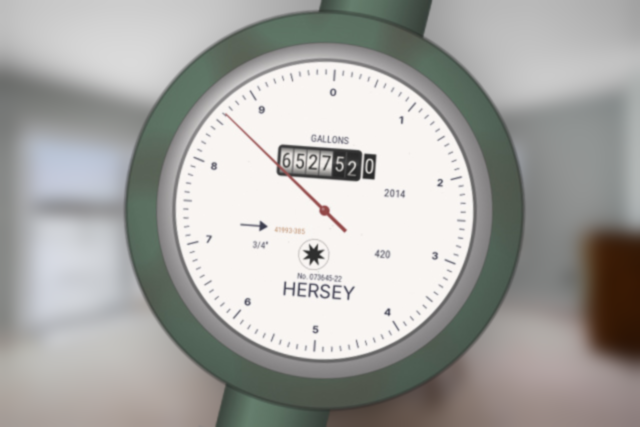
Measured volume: **6527518.6** gal
